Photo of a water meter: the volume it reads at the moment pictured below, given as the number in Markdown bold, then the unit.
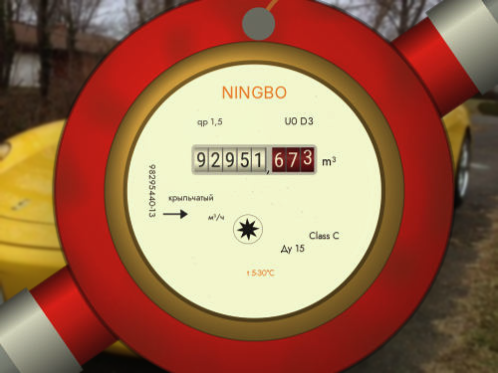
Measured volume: **92951.673** m³
